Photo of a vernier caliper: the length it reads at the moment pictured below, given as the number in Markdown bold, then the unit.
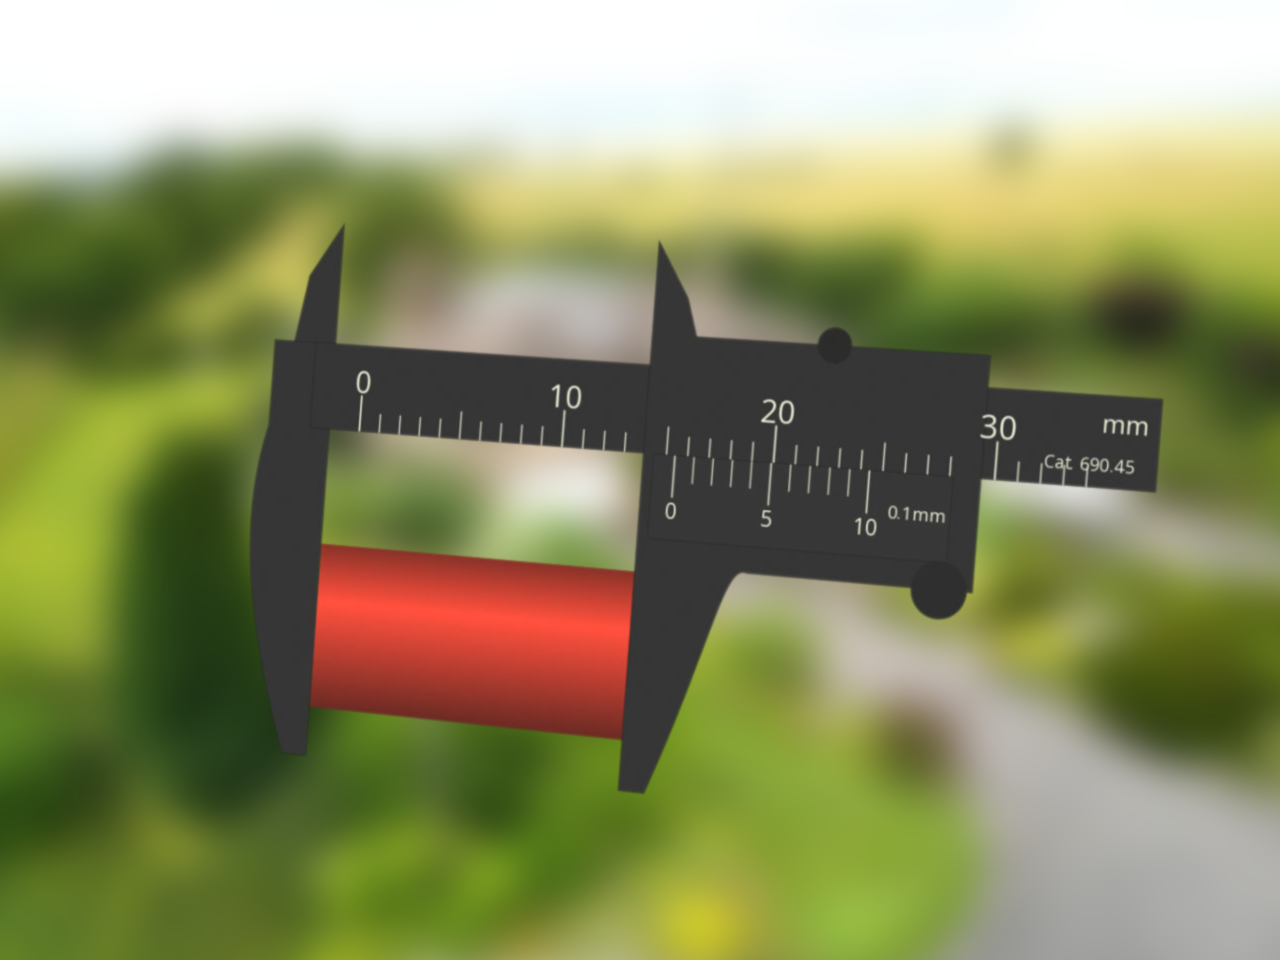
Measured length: **15.4** mm
